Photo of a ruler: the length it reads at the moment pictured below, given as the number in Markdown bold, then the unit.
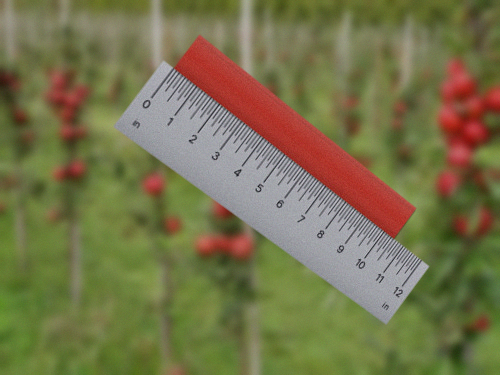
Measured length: **10.5** in
